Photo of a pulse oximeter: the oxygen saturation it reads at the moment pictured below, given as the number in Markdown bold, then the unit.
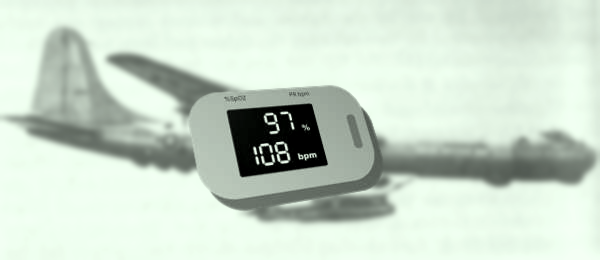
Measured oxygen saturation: **97** %
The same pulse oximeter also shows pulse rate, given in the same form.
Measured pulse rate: **108** bpm
